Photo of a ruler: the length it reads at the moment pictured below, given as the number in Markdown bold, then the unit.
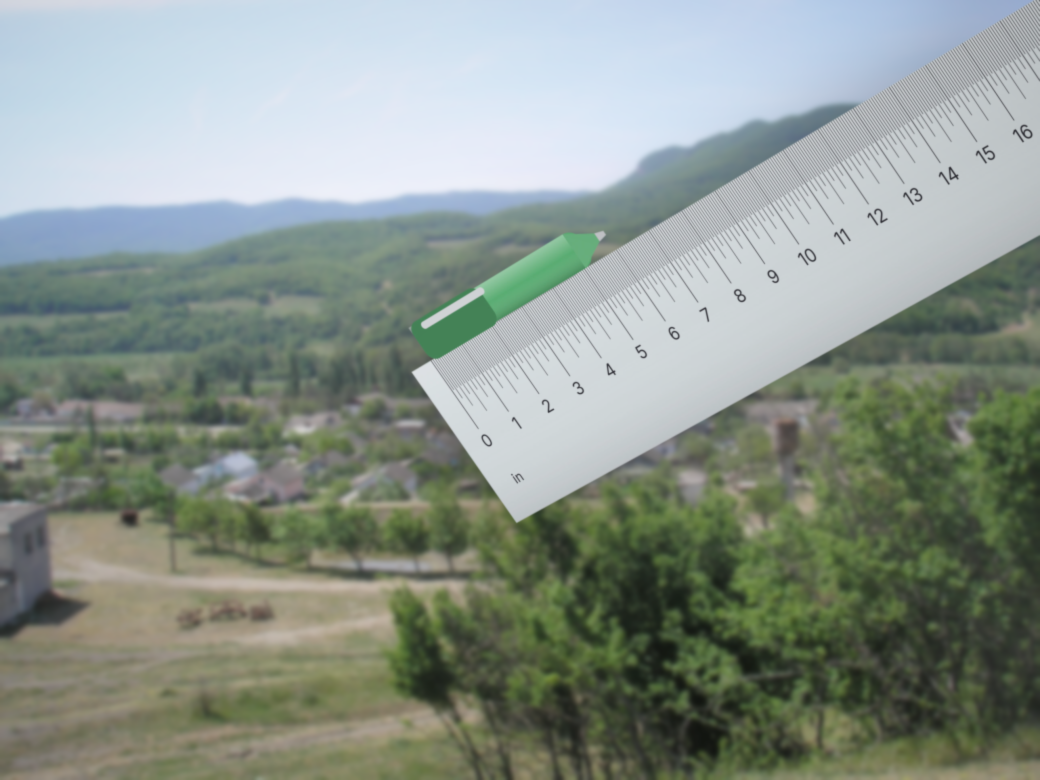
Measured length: **6** in
